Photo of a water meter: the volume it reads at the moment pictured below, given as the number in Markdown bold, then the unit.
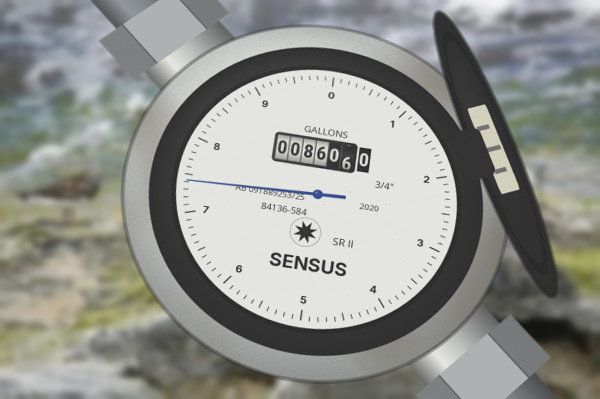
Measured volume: **86057.4** gal
